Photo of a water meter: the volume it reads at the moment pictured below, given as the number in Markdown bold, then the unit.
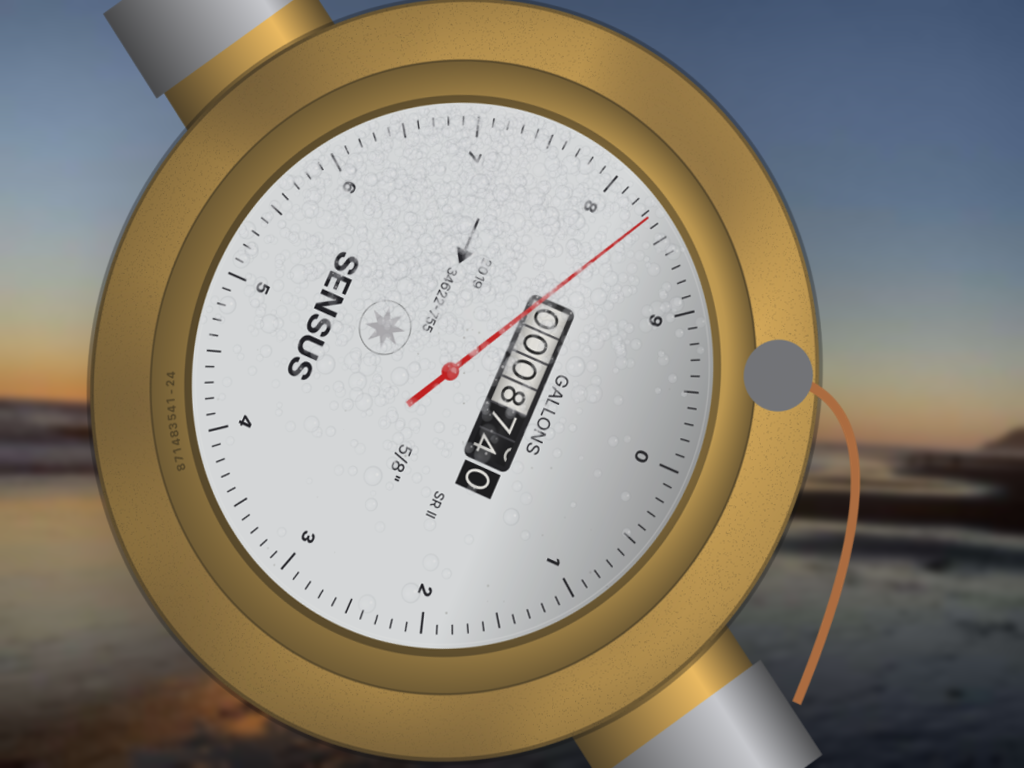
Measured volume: **8738.3** gal
